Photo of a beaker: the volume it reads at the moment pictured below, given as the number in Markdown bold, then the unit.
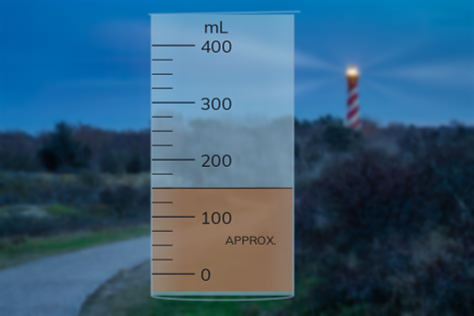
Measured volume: **150** mL
